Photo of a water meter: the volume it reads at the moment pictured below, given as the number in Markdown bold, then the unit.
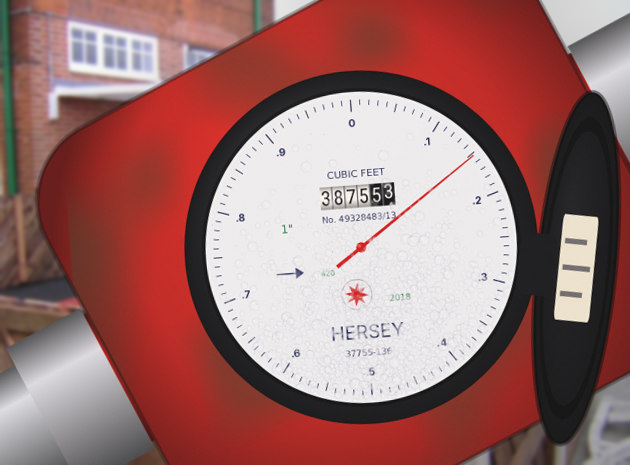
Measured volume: **387553.15** ft³
